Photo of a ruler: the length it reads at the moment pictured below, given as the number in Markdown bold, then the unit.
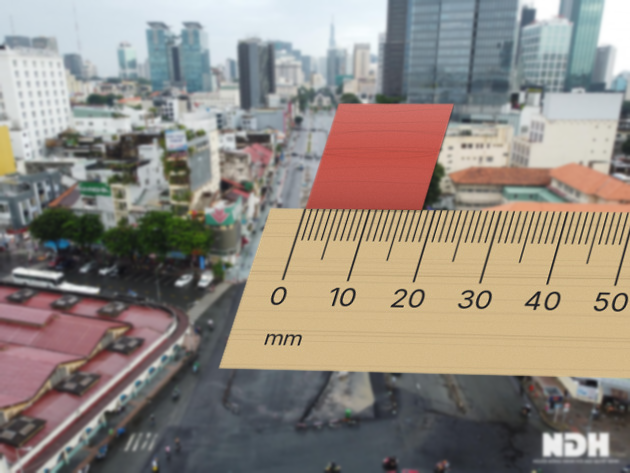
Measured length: **18** mm
